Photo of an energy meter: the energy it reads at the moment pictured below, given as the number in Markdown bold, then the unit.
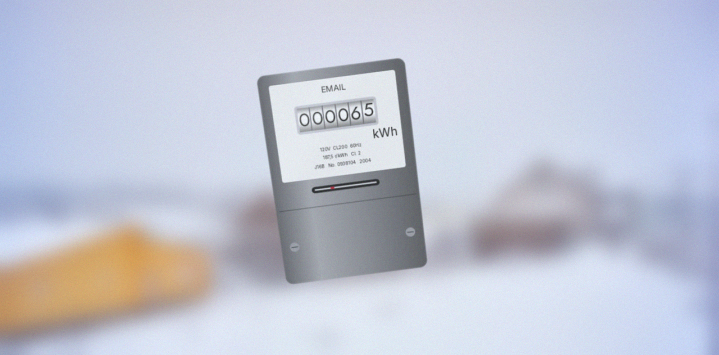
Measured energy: **65** kWh
